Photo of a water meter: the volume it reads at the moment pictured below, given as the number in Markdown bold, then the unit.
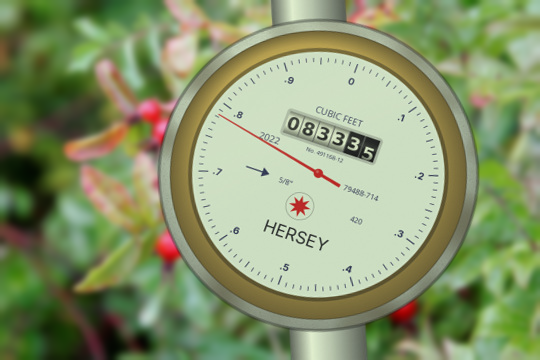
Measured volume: **83334.78** ft³
